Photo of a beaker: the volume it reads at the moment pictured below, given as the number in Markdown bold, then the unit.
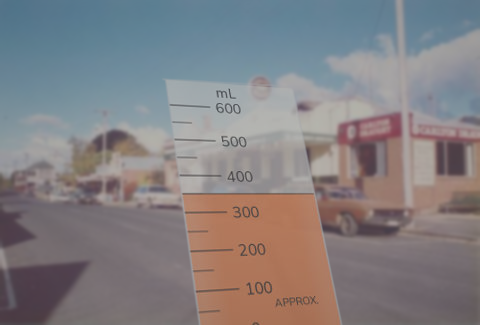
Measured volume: **350** mL
